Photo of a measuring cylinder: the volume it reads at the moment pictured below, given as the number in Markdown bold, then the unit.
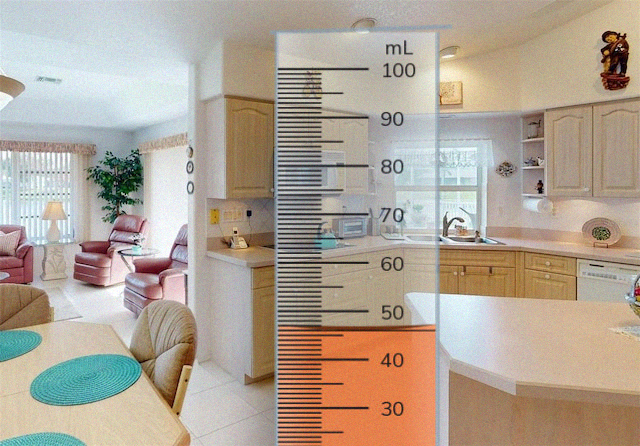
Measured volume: **46** mL
